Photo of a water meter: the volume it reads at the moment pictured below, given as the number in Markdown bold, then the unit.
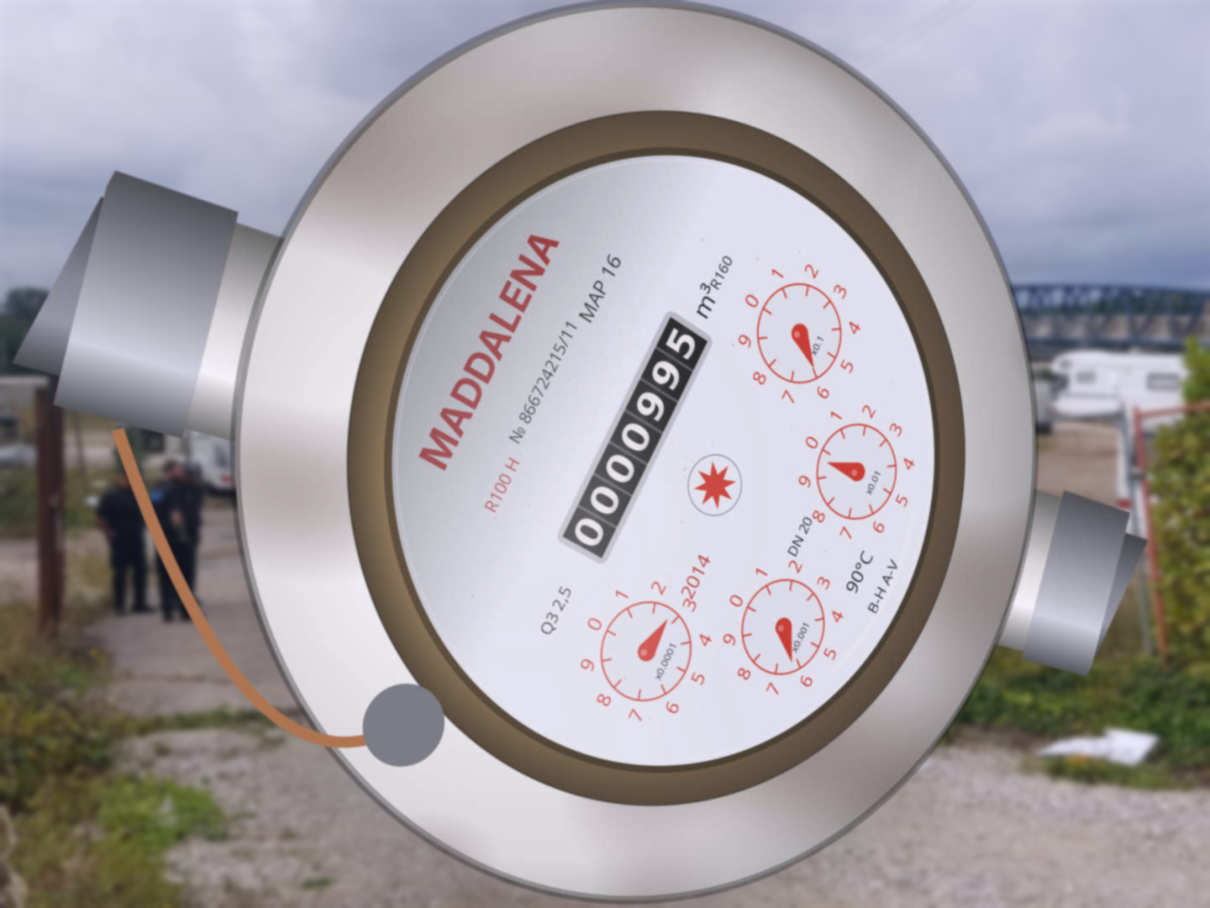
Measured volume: **995.5962** m³
